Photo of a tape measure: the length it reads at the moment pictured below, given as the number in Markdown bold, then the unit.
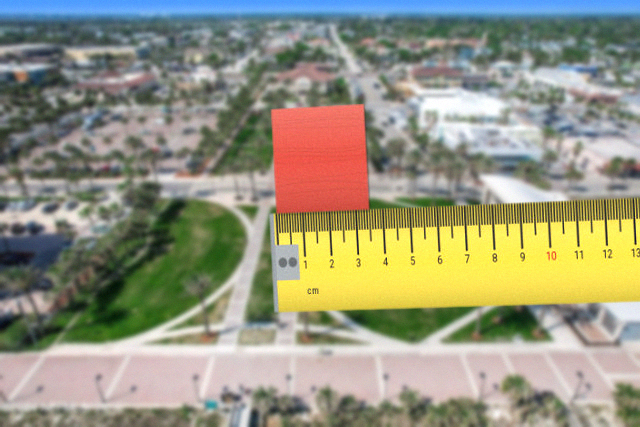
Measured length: **3.5** cm
